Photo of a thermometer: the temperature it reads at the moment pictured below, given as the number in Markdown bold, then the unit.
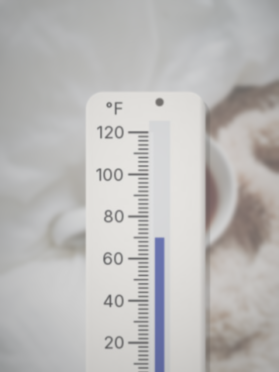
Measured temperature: **70** °F
